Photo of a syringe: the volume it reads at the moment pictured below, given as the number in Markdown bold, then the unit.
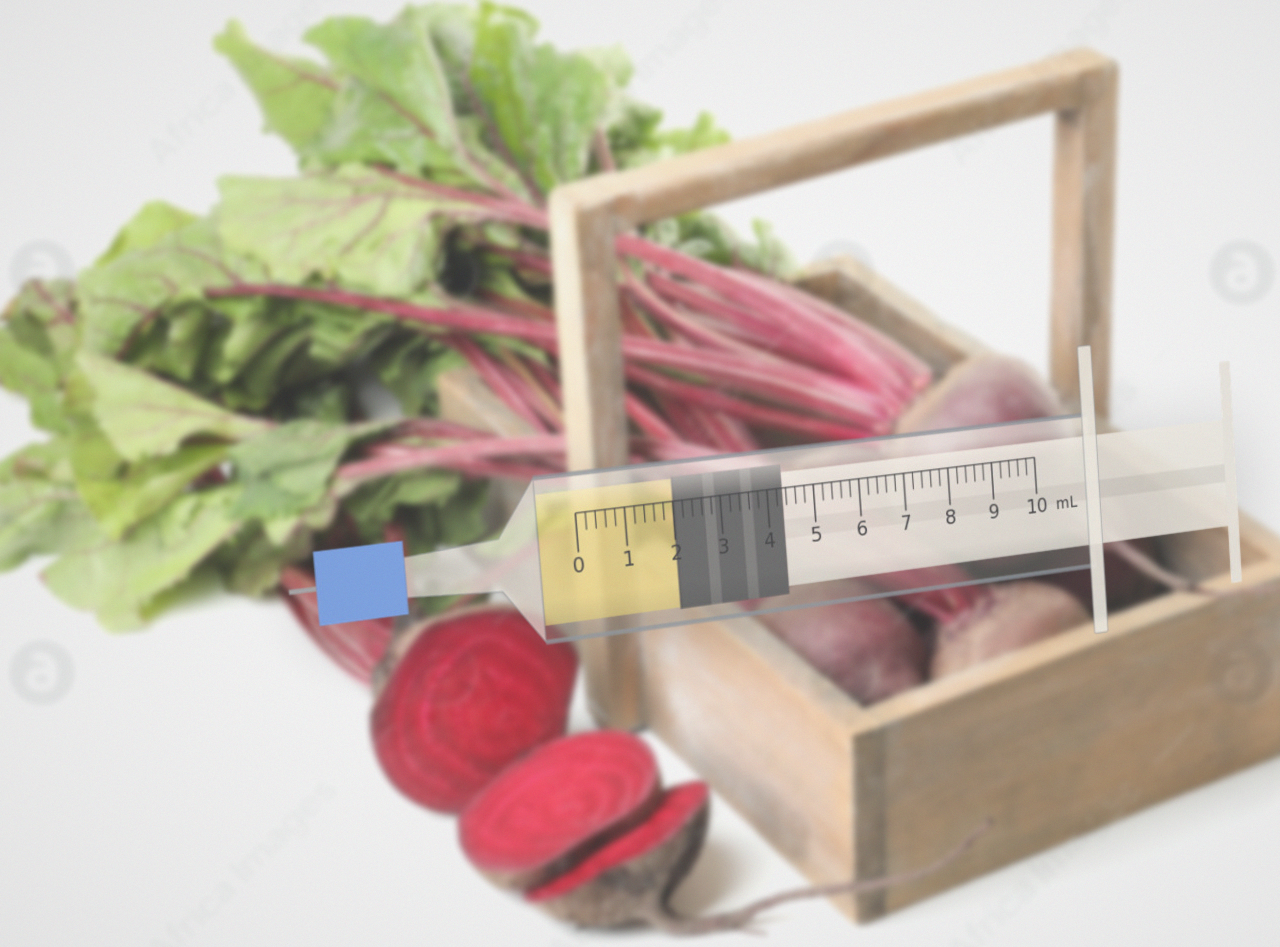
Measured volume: **2** mL
